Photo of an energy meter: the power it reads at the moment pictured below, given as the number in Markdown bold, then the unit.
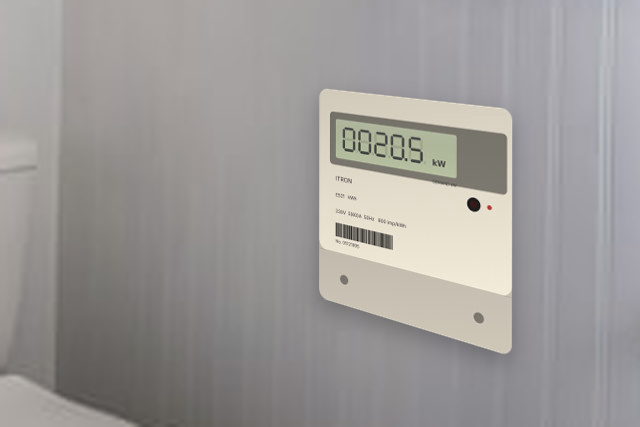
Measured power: **20.5** kW
